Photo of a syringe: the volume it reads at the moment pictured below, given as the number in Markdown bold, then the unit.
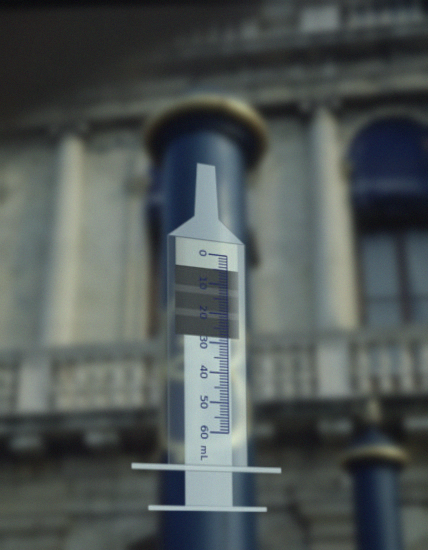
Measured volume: **5** mL
